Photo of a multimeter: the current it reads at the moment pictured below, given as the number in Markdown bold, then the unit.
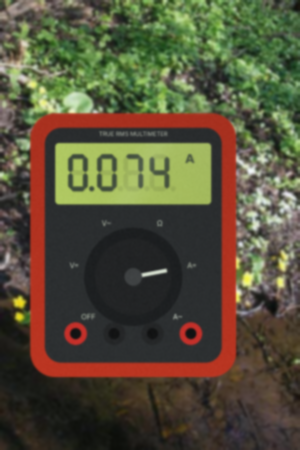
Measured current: **0.074** A
